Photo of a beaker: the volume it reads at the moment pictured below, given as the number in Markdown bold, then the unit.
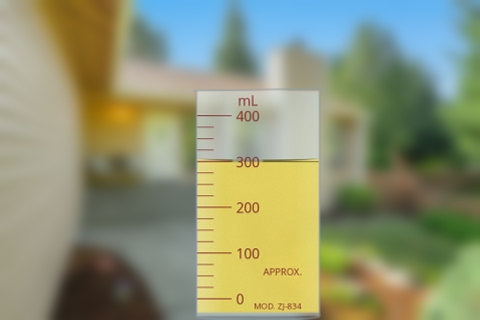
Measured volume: **300** mL
